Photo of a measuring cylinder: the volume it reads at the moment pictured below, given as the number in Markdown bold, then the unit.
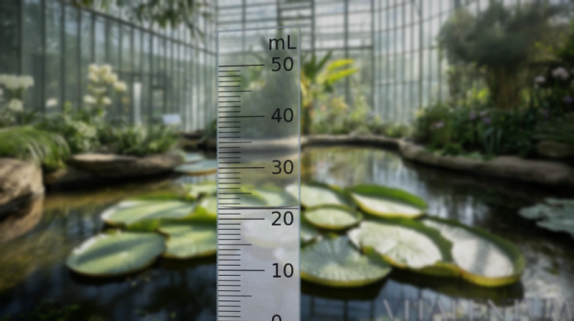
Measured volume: **22** mL
